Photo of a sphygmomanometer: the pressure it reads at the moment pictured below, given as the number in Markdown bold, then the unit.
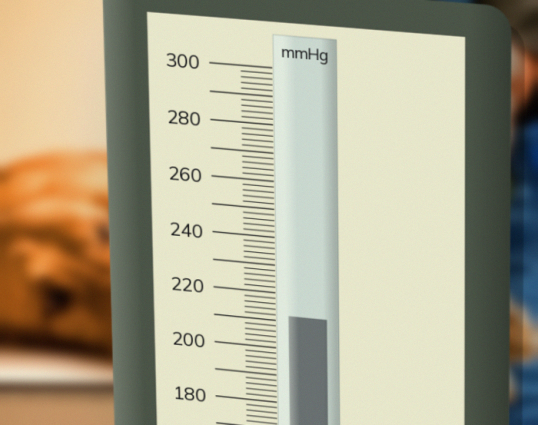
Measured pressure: **212** mmHg
